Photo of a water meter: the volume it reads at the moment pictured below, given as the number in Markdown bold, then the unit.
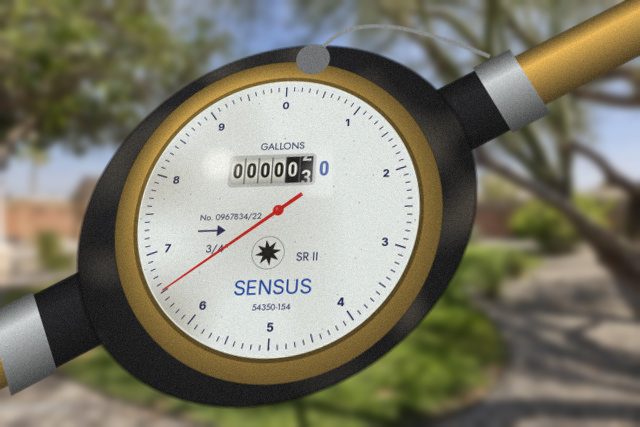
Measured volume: **26.5** gal
